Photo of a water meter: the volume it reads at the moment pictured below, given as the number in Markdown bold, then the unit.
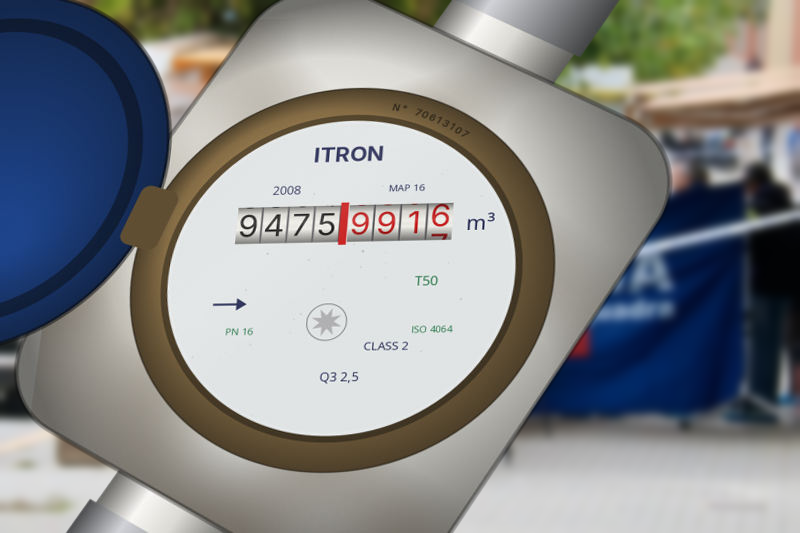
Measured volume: **9475.9916** m³
